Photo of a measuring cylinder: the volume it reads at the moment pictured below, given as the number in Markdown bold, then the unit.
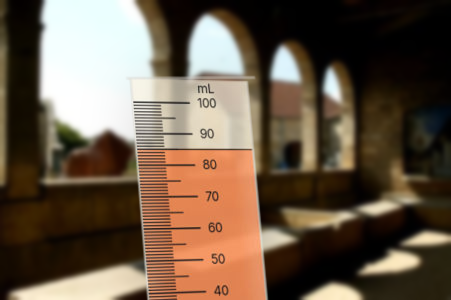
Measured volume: **85** mL
